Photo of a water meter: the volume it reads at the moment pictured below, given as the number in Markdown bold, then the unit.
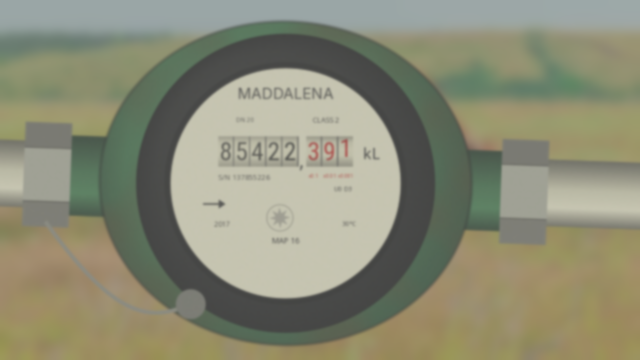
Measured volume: **85422.391** kL
